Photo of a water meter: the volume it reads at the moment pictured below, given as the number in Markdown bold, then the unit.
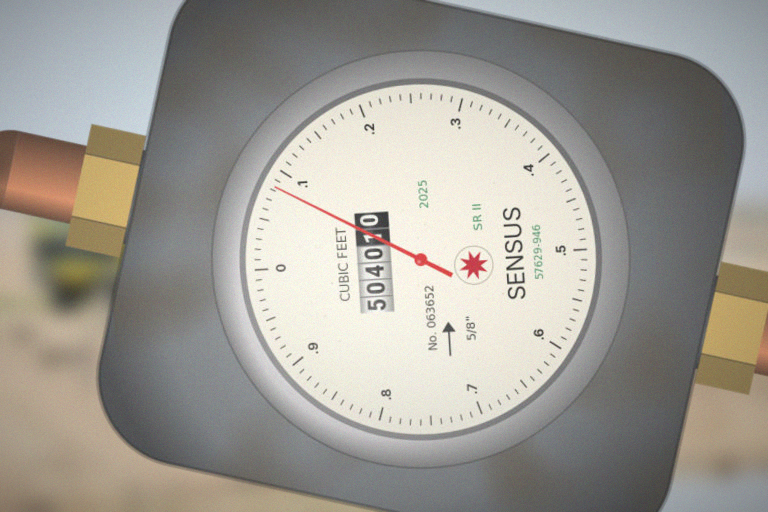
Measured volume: **504010.08** ft³
